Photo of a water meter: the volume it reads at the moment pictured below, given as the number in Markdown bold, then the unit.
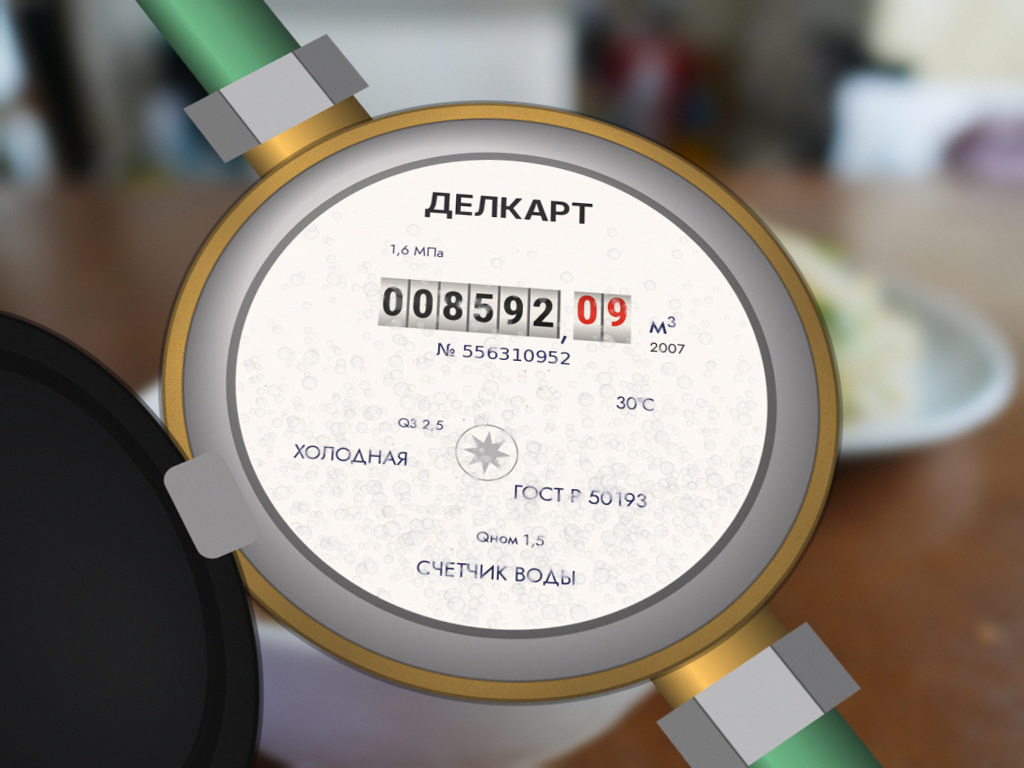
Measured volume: **8592.09** m³
